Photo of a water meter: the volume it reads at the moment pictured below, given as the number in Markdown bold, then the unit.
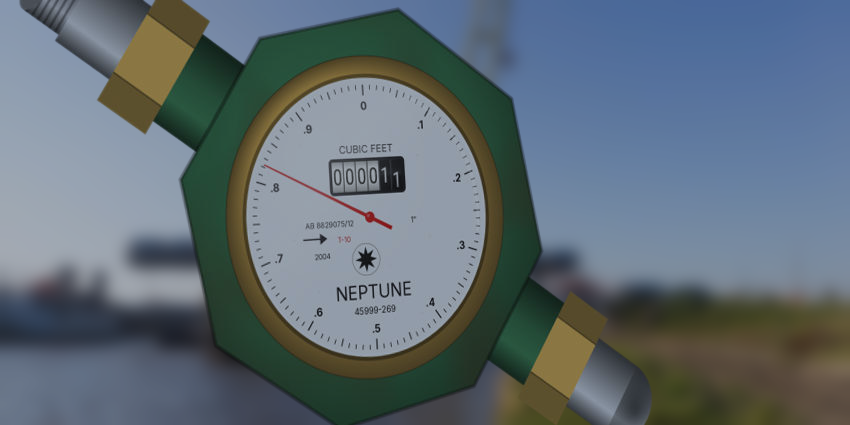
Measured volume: **10.82** ft³
